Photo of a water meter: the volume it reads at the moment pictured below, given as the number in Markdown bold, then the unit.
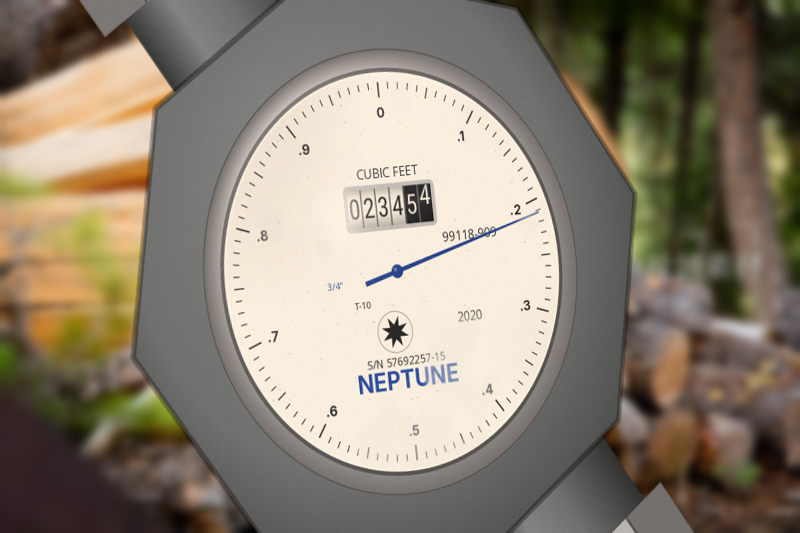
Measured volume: **23454.21** ft³
